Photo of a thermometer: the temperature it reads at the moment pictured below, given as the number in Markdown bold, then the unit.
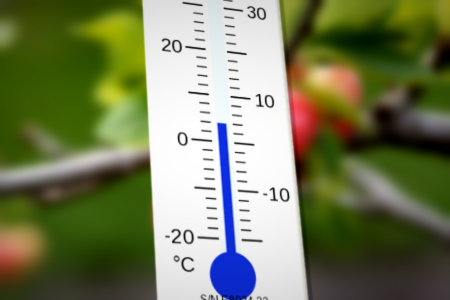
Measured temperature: **4** °C
